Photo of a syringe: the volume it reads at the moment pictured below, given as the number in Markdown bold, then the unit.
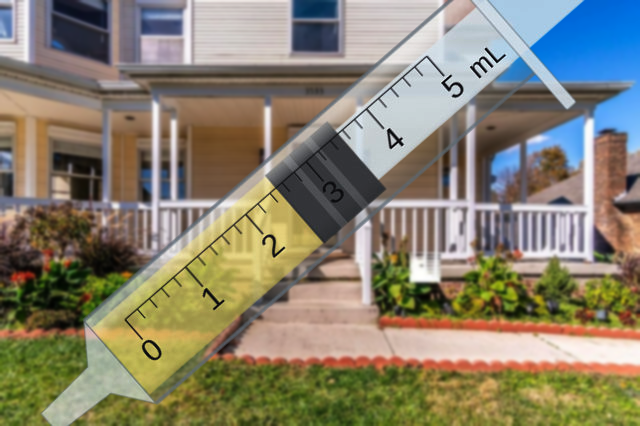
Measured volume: **2.5** mL
